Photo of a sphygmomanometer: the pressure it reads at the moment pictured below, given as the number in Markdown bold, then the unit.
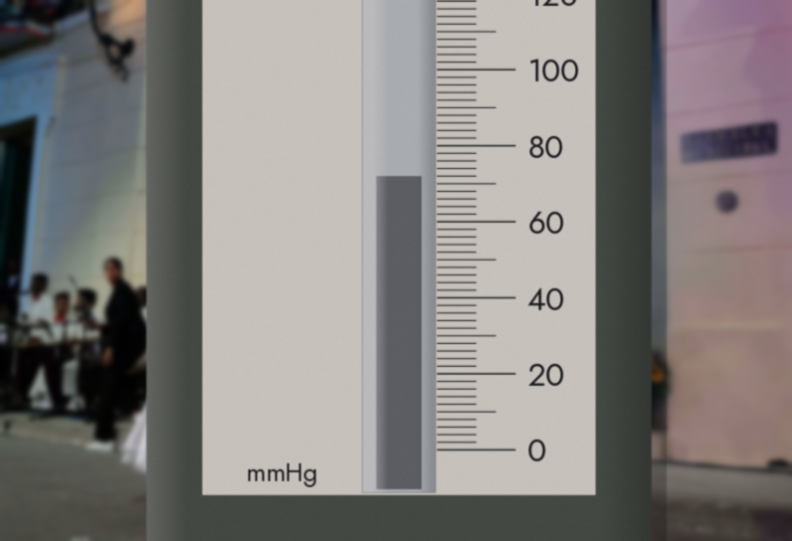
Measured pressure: **72** mmHg
